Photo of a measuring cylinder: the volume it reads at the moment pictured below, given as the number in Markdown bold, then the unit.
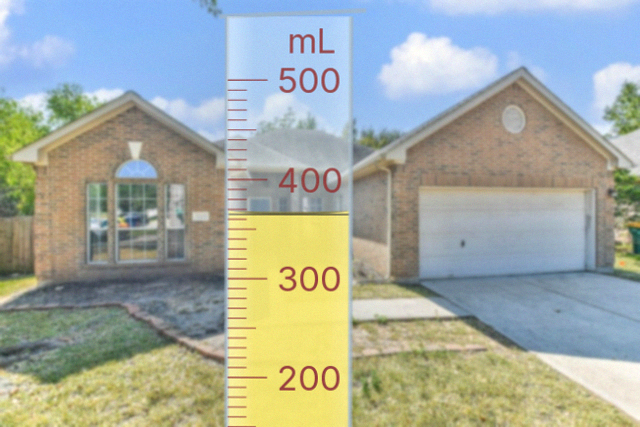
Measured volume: **365** mL
